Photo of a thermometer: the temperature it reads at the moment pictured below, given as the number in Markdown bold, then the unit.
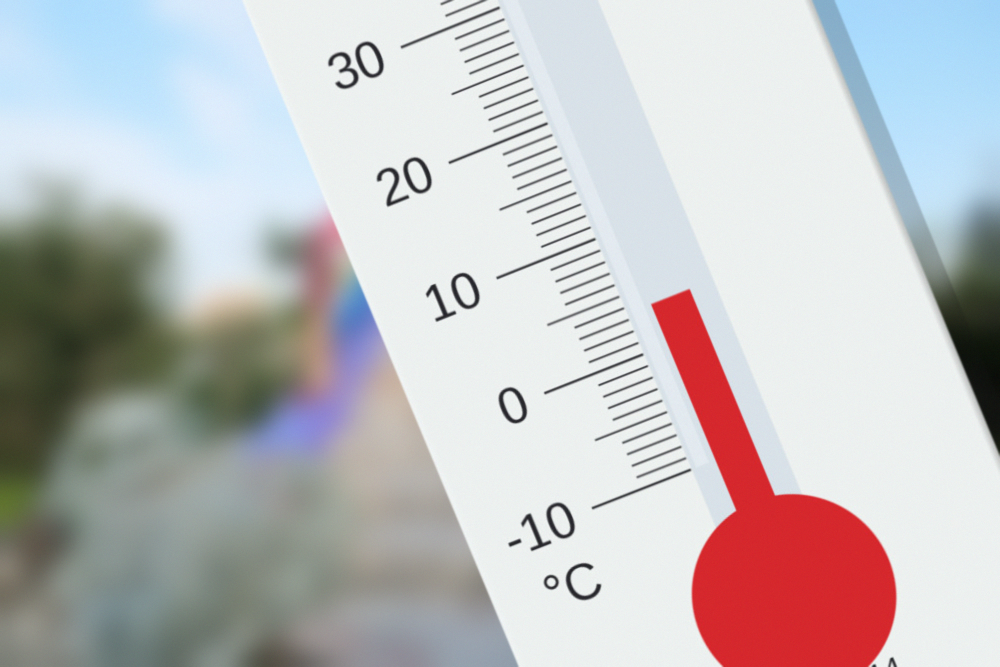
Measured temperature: **3.5** °C
